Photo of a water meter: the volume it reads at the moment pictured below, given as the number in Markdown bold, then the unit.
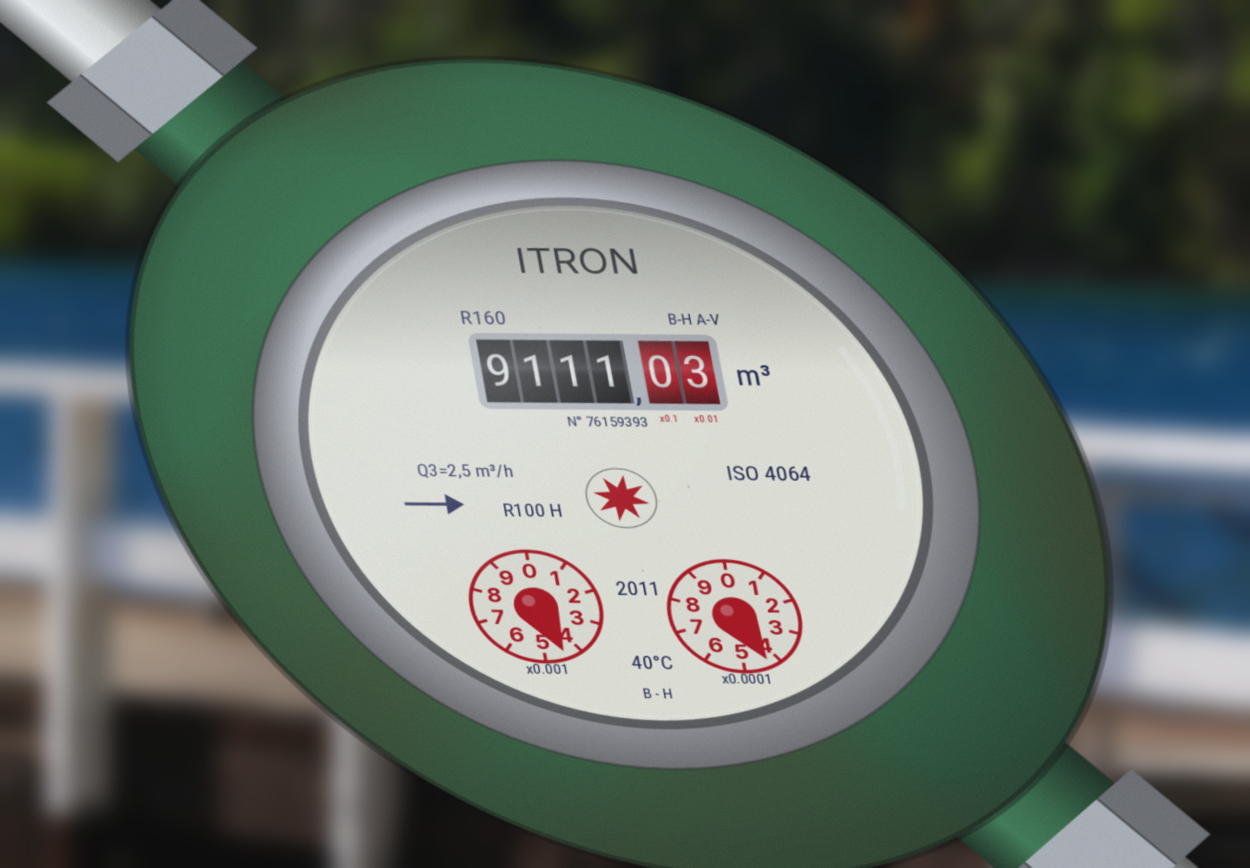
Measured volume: **9111.0344** m³
